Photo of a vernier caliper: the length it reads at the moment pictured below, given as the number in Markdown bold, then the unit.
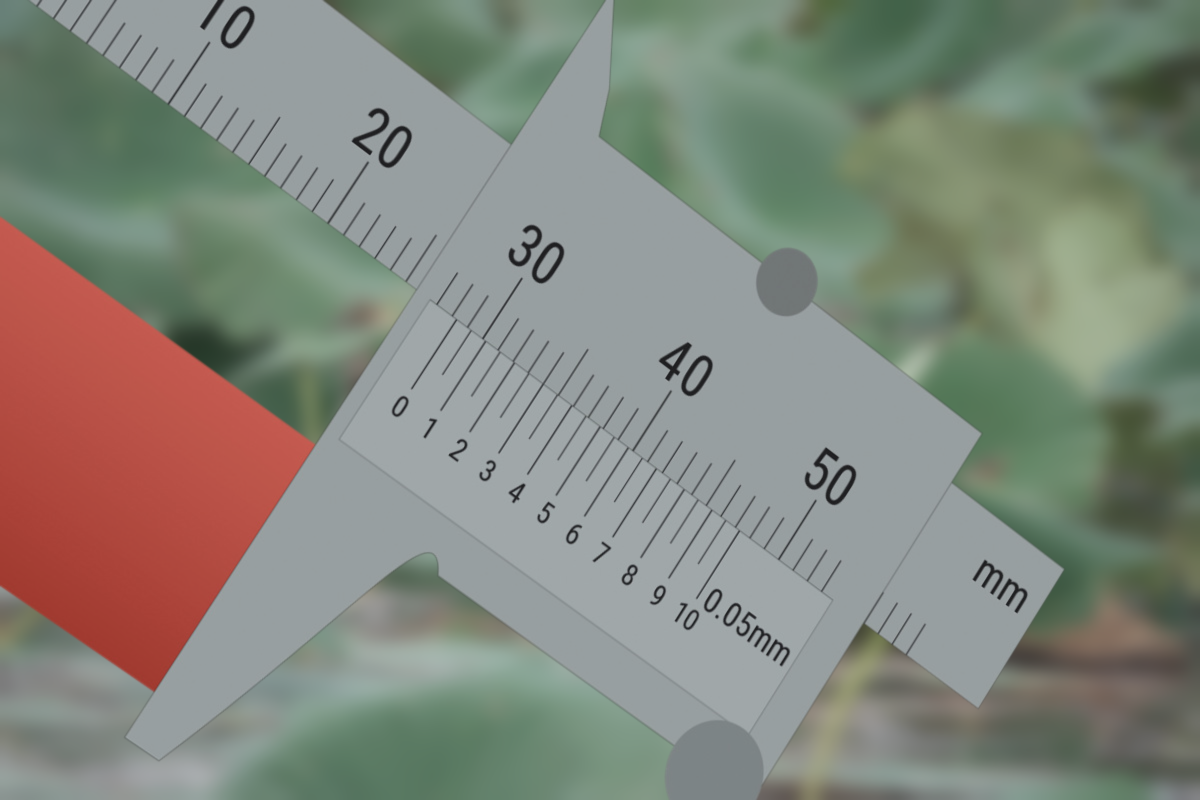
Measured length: **28.3** mm
